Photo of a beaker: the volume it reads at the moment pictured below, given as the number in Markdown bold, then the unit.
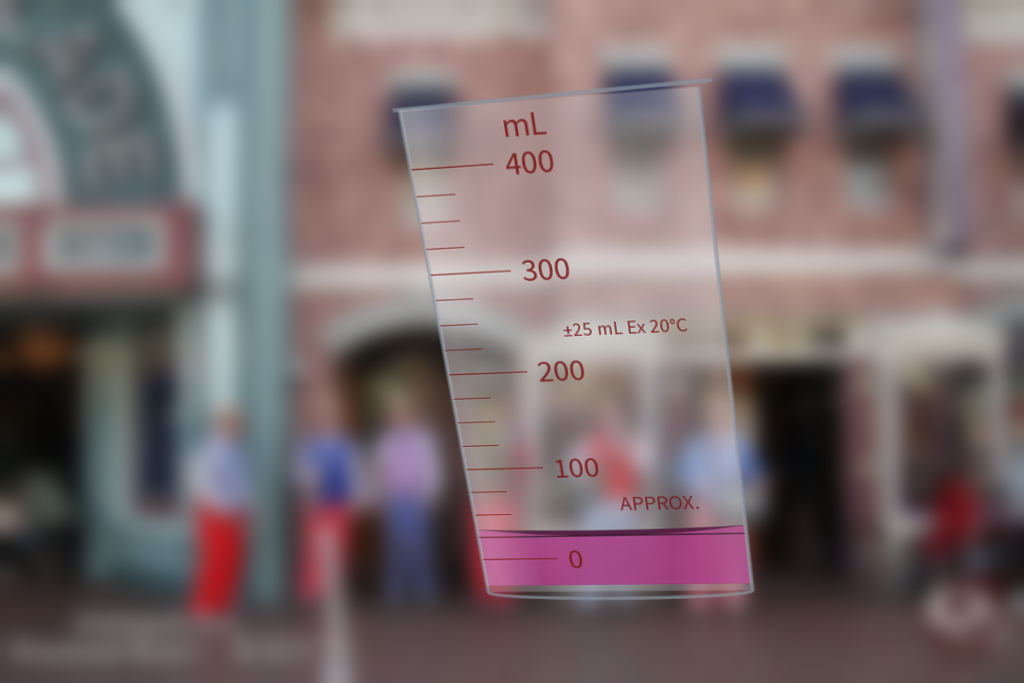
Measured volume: **25** mL
